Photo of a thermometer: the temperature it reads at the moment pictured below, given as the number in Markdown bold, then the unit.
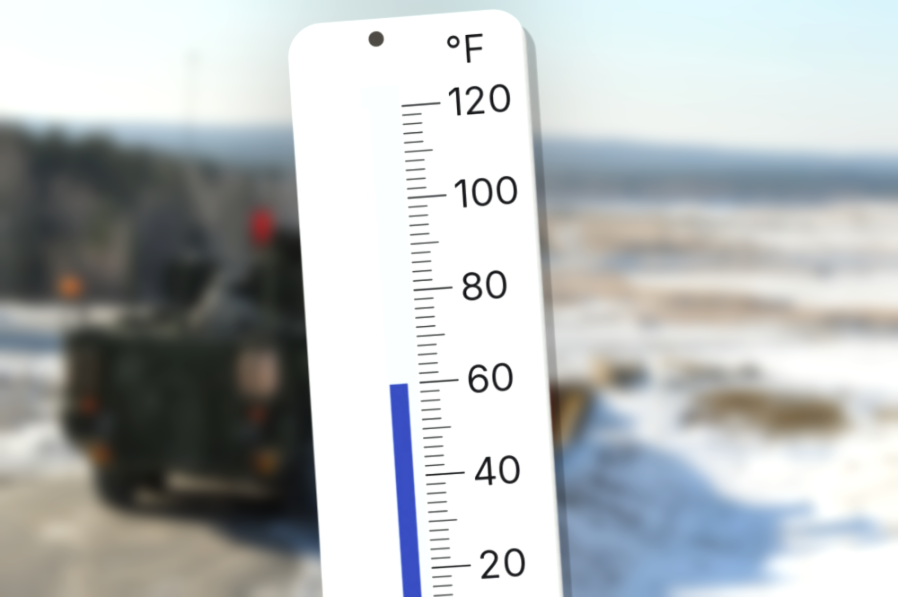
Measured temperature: **60** °F
